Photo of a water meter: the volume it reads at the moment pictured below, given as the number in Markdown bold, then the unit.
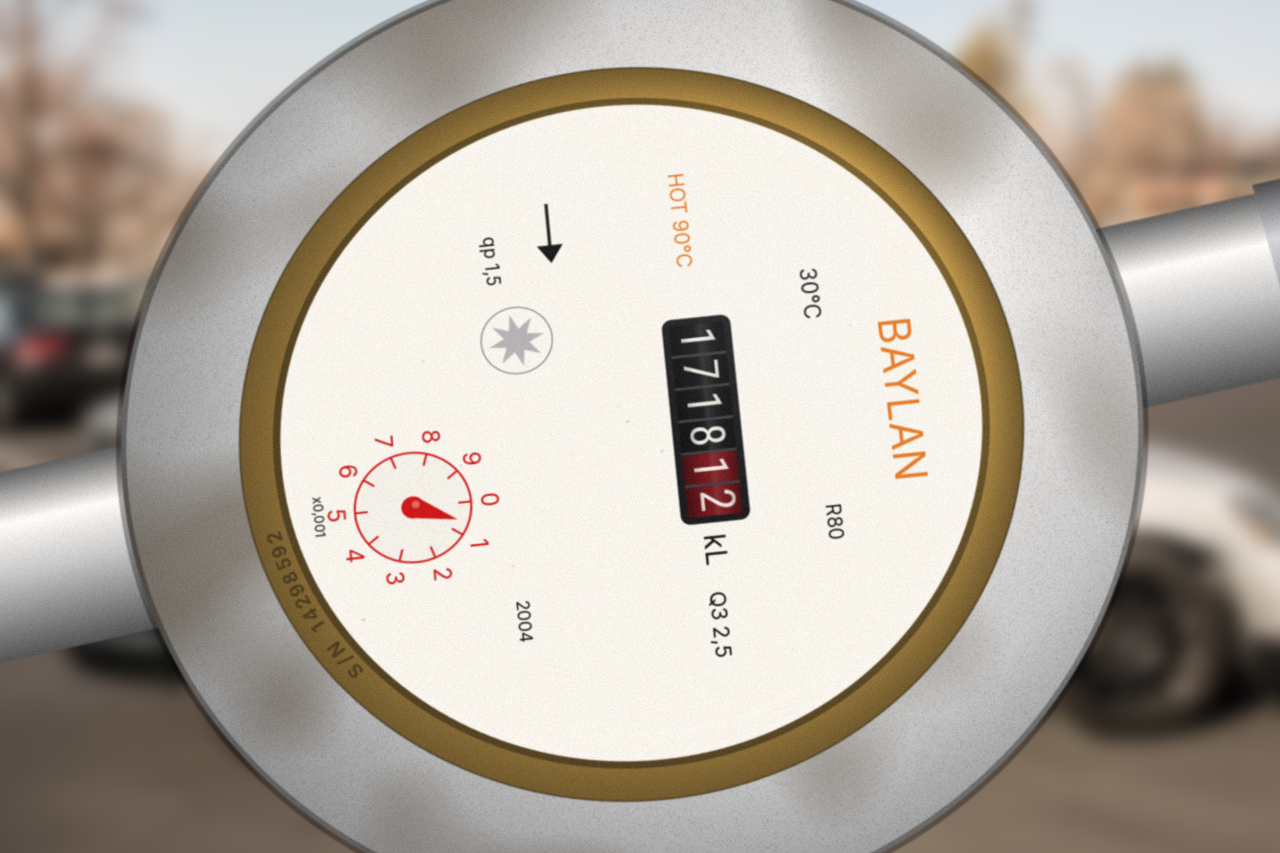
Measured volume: **1718.120** kL
